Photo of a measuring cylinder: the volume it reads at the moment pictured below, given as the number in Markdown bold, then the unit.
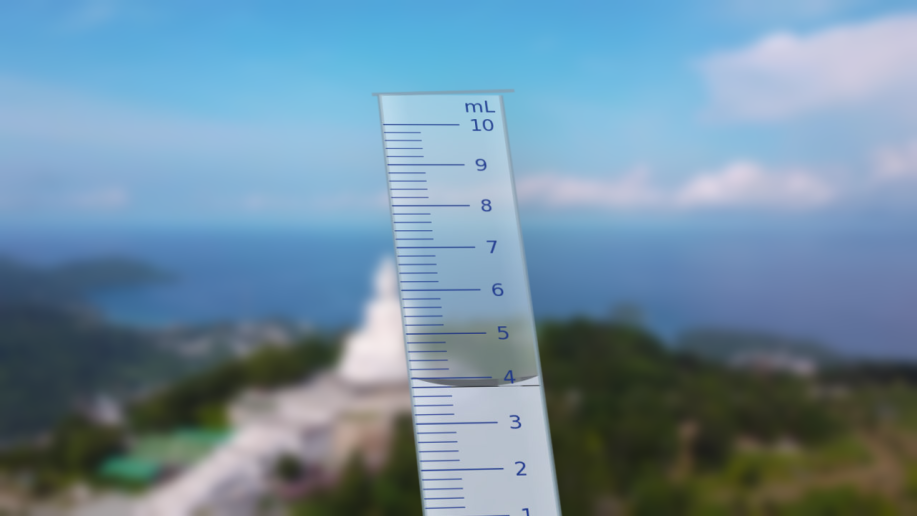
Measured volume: **3.8** mL
